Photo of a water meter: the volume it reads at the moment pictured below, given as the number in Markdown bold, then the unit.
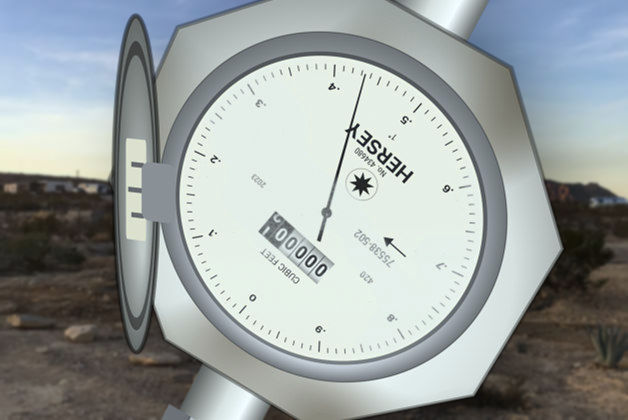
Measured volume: **1.43** ft³
